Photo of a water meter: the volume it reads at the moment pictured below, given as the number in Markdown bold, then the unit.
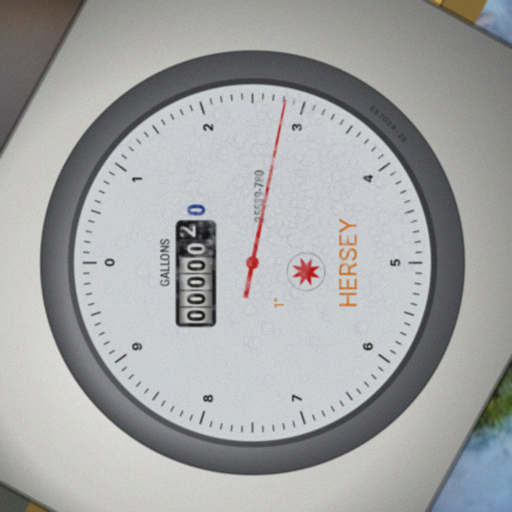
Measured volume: **22.8** gal
